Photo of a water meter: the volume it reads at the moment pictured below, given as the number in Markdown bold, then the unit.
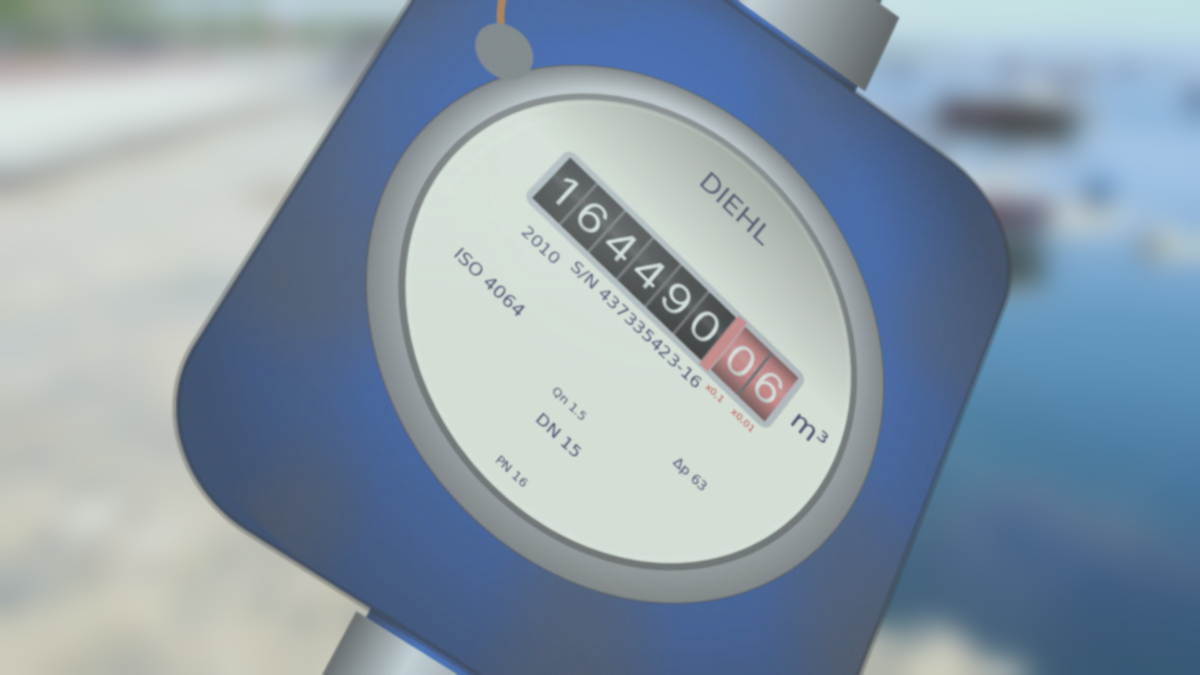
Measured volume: **164490.06** m³
